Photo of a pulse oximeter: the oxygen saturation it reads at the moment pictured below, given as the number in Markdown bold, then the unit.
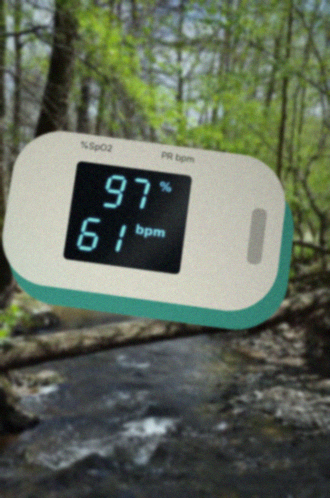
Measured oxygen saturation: **97** %
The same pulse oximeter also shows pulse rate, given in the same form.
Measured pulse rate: **61** bpm
